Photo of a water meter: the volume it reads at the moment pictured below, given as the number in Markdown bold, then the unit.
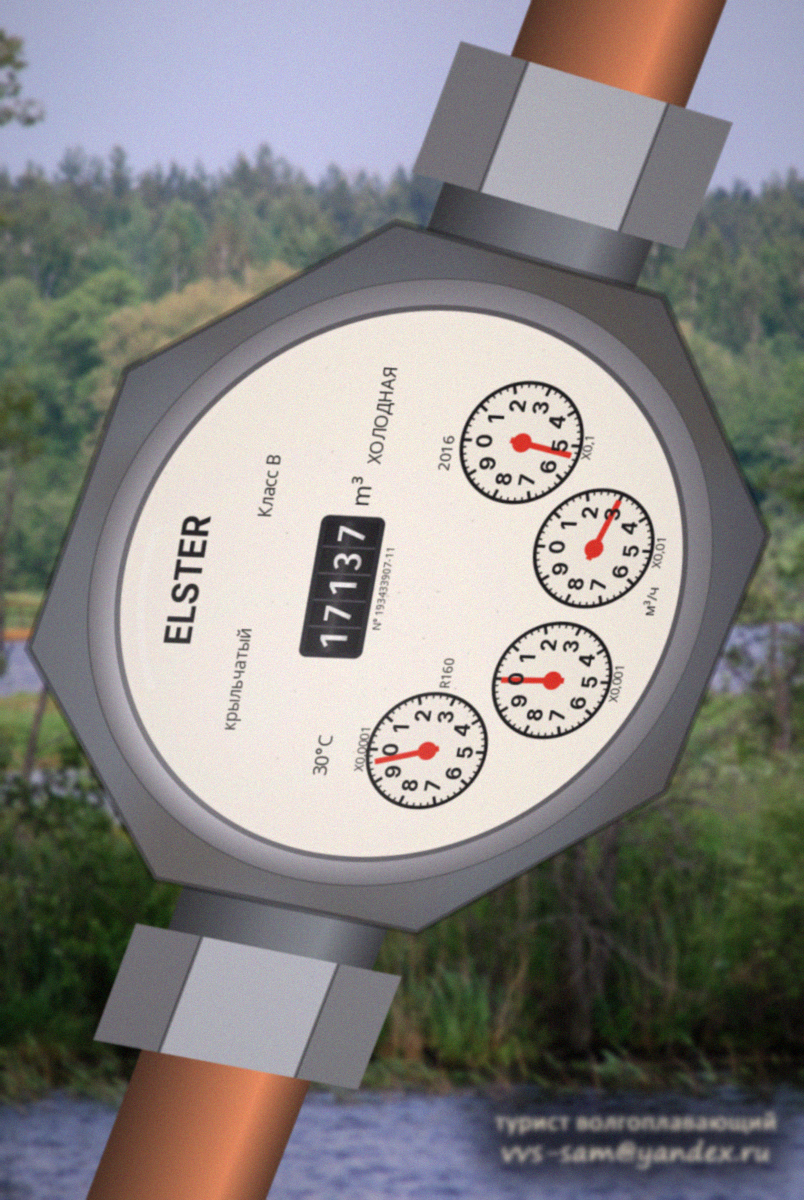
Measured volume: **17137.5299** m³
